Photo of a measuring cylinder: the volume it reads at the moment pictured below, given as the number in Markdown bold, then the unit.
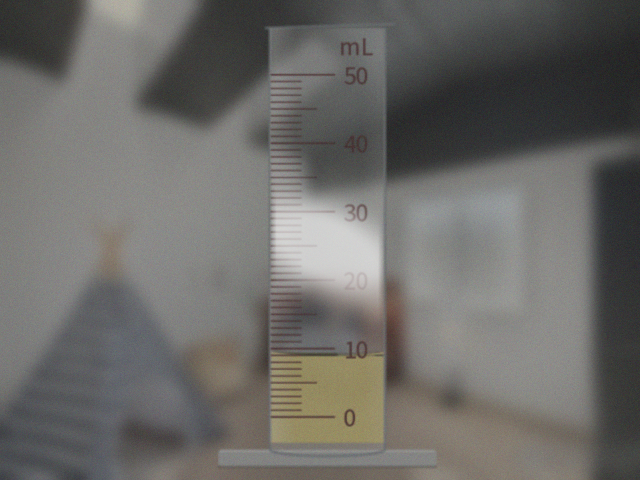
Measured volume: **9** mL
